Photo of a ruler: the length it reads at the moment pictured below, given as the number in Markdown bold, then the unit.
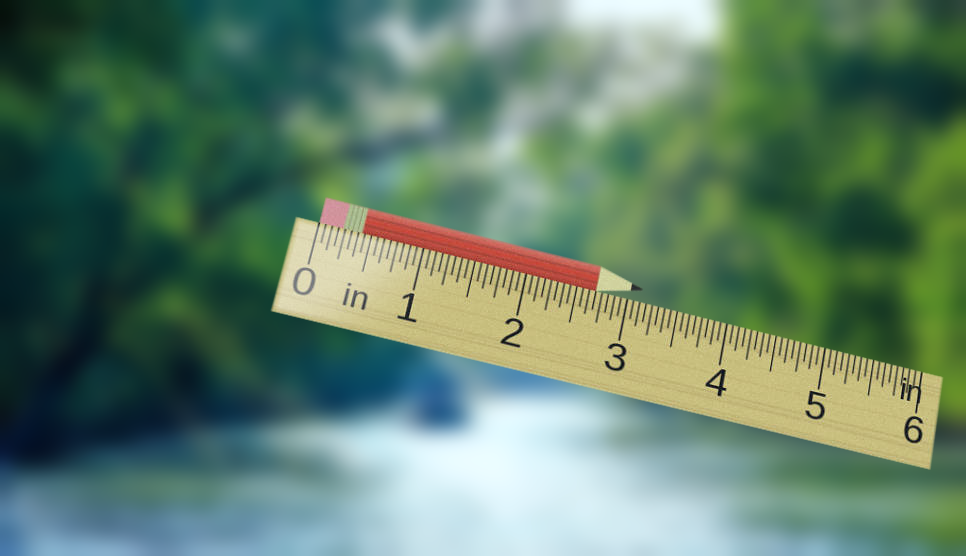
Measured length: **3.125** in
